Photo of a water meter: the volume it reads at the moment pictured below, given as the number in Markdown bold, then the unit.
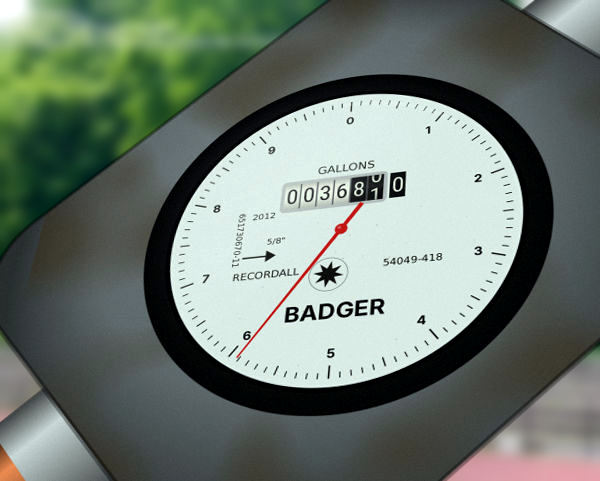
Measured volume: **36805.9** gal
